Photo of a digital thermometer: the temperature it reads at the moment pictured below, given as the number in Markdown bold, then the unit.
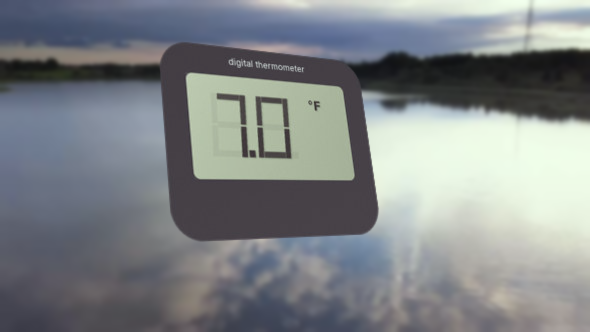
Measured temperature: **7.0** °F
